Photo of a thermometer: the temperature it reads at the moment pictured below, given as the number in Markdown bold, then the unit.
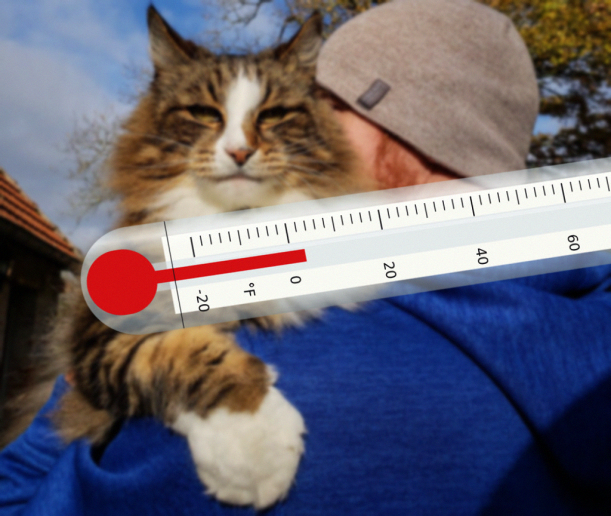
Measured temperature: **3** °F
